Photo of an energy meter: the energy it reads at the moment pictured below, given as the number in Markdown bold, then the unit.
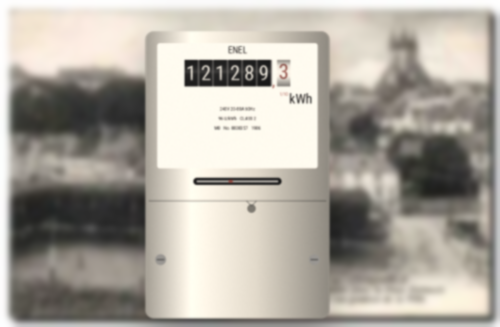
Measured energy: **121289.3** kWh
